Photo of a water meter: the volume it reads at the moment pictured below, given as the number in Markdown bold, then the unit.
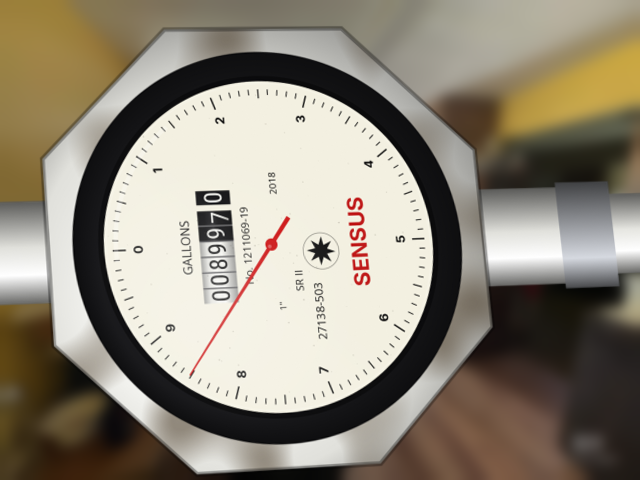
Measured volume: **89968.5** gal
